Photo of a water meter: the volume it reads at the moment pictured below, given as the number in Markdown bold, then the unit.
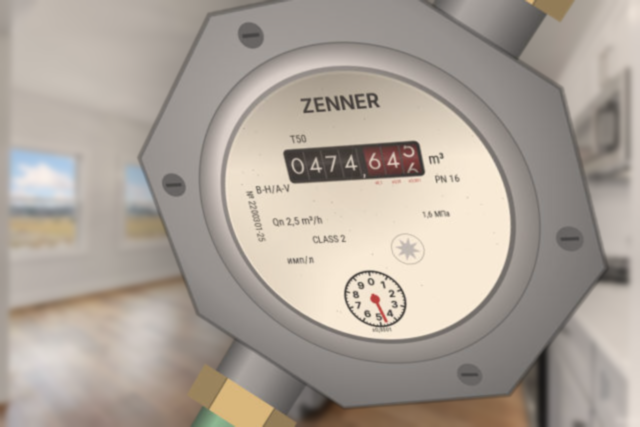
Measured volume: **474.6454** m³
